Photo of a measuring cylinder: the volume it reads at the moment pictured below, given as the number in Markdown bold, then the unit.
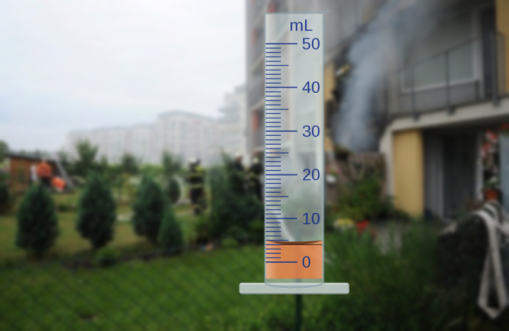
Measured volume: **4** mL
